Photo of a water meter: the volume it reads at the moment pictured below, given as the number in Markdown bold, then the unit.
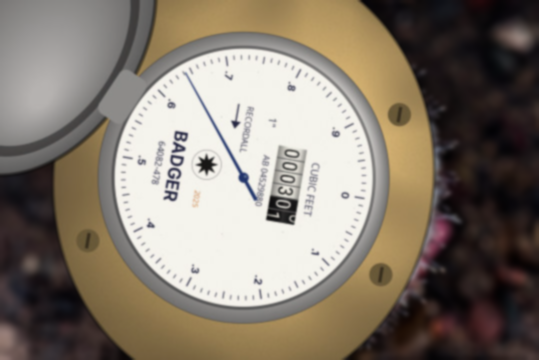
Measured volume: **300.64** ft³
